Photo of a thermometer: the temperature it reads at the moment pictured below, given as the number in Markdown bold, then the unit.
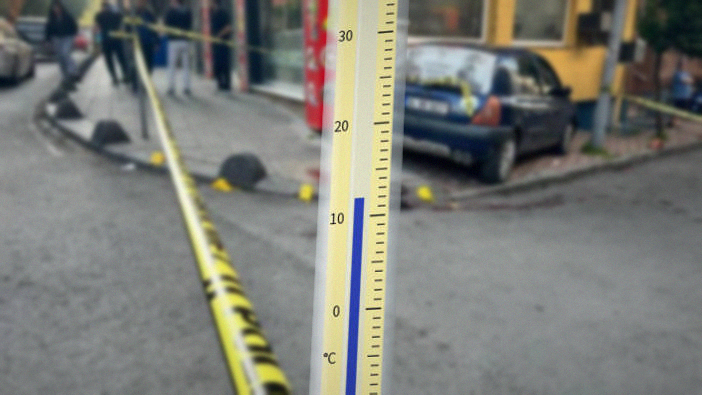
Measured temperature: **12** °C
